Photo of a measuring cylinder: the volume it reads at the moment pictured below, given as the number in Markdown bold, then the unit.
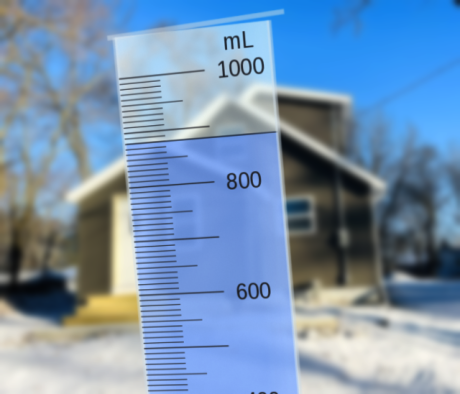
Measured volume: **880** mL
